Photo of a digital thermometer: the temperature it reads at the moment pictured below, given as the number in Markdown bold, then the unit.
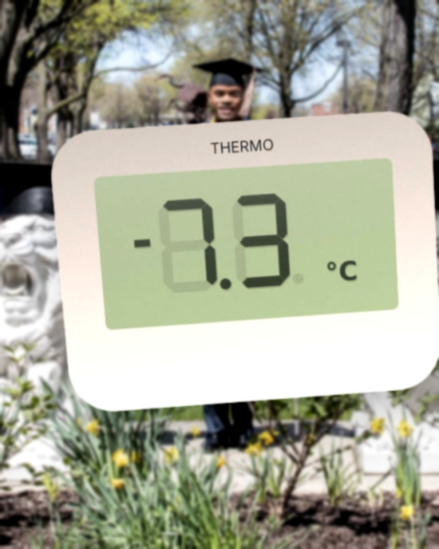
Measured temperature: **-7.3** °C
